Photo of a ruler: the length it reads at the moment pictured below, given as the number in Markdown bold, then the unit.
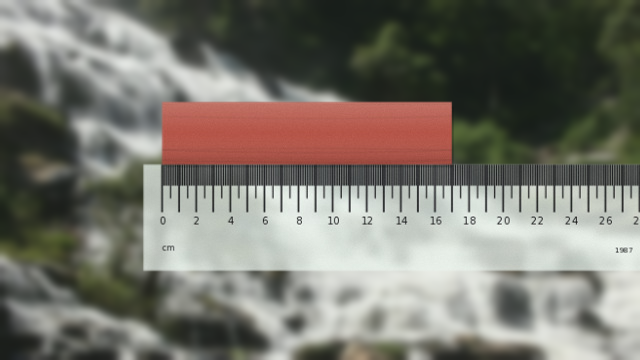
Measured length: **17** cm
